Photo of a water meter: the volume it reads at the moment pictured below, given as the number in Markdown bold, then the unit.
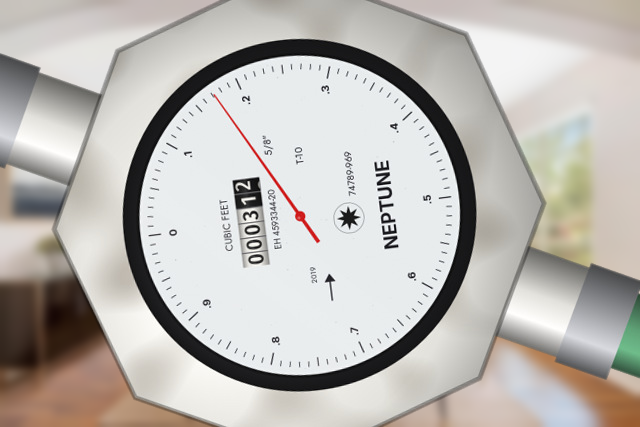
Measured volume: **312.17** ft³
